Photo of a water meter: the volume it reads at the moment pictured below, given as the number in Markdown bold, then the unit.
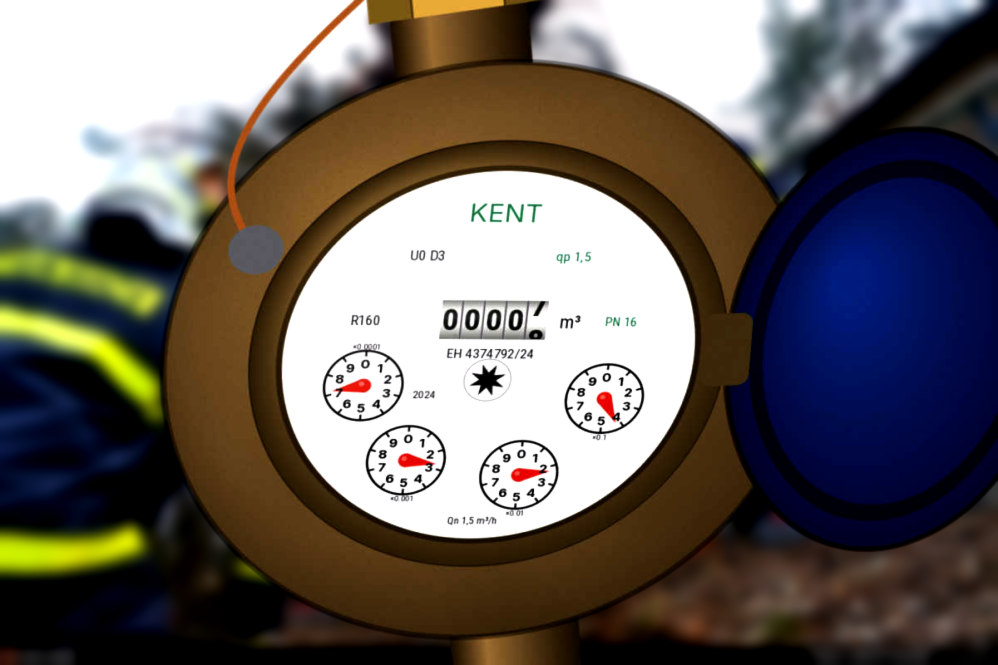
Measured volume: **7.4227** m³
